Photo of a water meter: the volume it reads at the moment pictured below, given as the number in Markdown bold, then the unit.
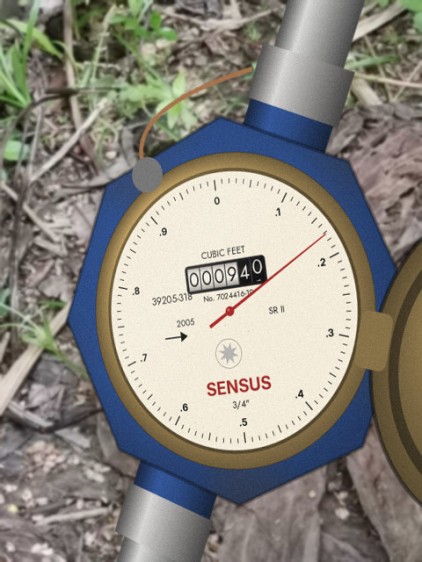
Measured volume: **940.17** ft³
